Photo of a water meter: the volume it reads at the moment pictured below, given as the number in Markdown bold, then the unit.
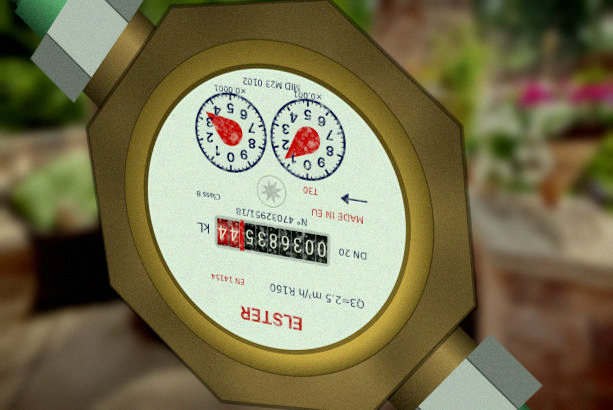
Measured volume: **36835.4413** kL
